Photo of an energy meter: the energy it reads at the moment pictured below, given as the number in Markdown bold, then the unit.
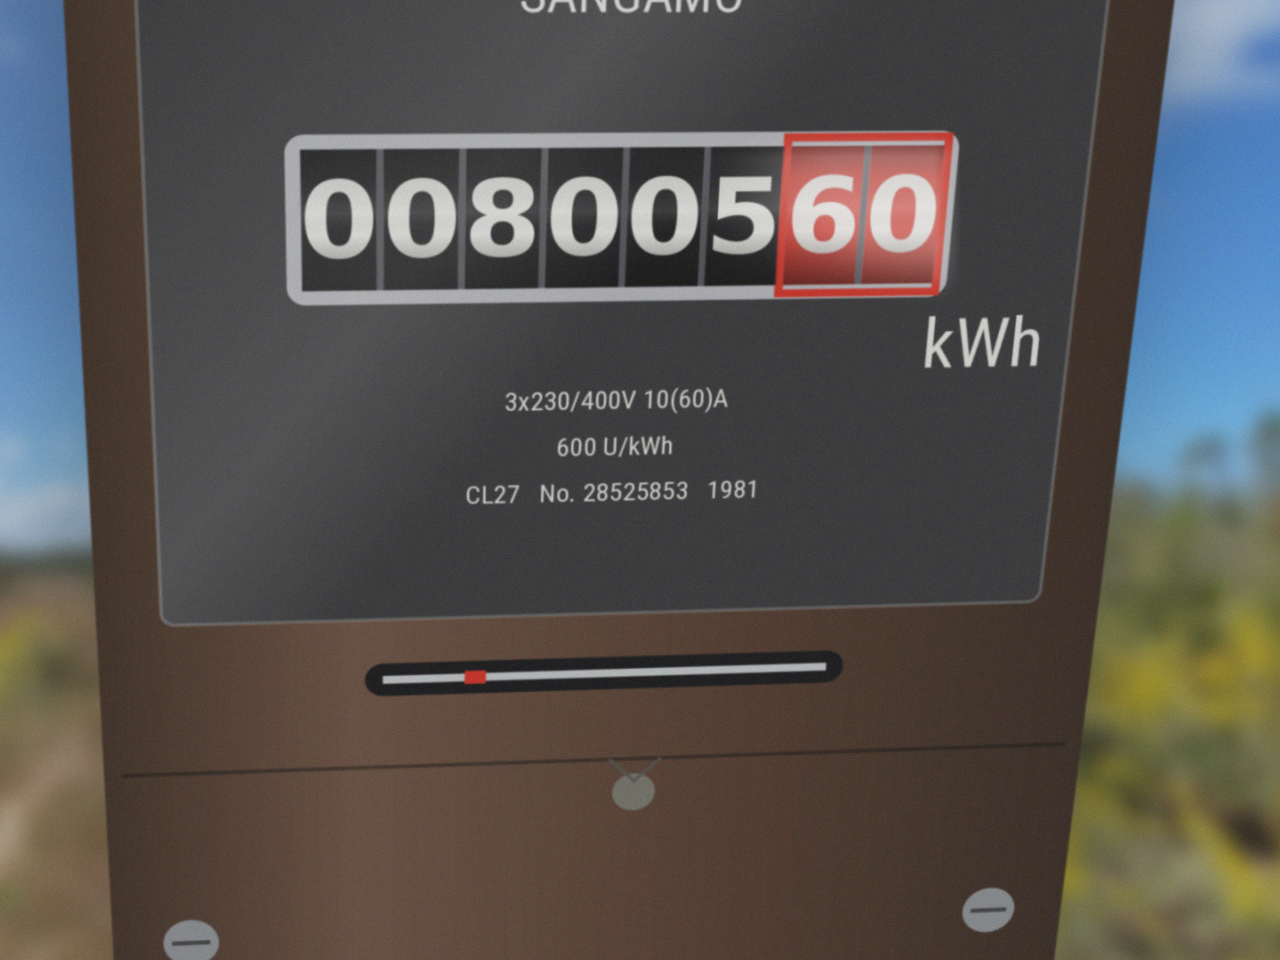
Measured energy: **8005.60** kWh
